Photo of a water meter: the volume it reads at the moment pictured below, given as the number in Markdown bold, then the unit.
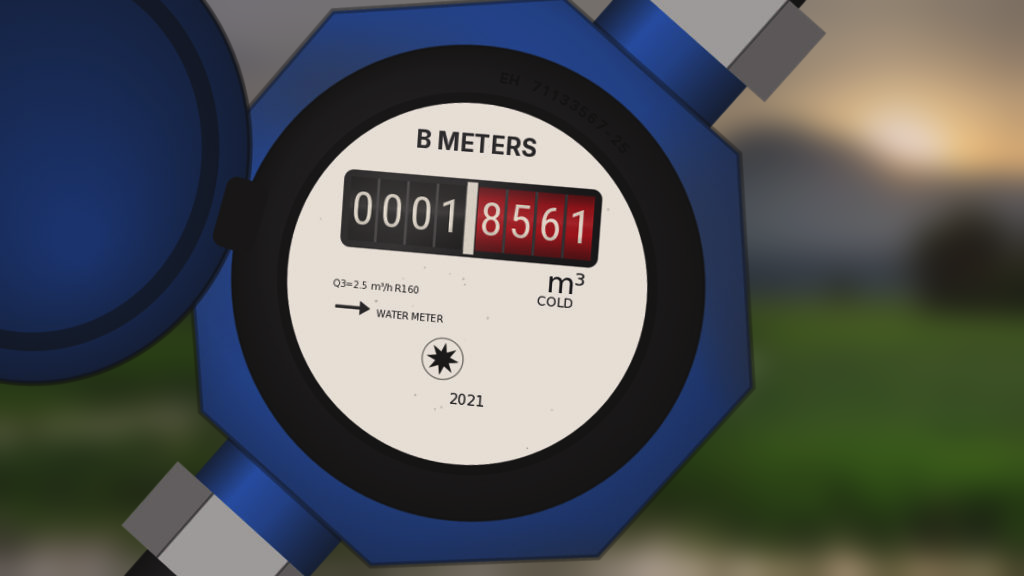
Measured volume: **1.8561** m³
